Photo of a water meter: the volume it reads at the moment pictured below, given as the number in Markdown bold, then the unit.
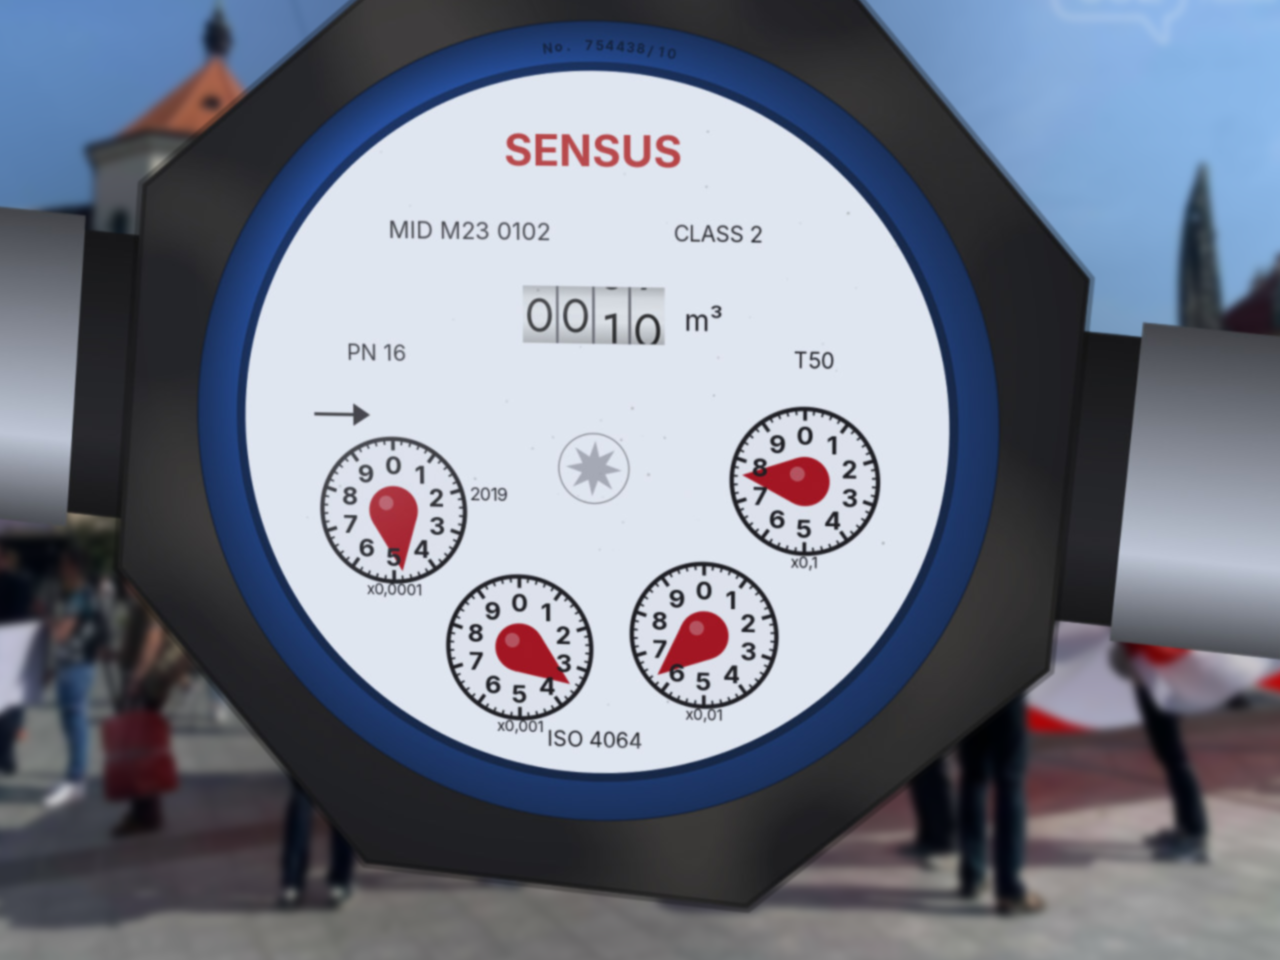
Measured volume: **9.7634** m³
